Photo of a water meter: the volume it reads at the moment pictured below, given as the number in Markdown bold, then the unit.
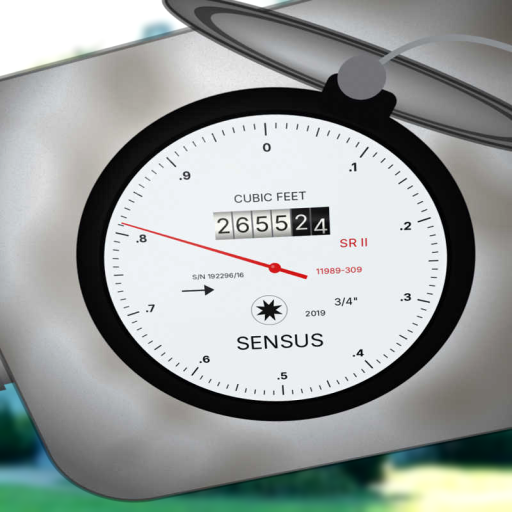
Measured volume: **265523.81** ft³
